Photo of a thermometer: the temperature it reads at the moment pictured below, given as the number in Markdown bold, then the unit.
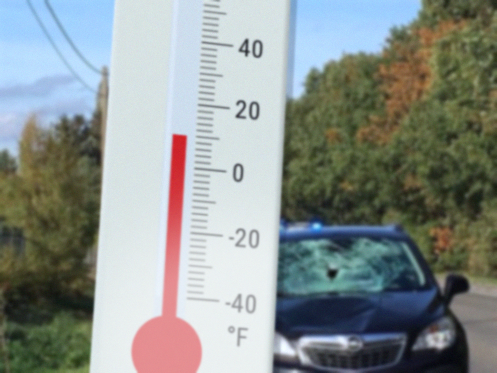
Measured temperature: **10** °F
